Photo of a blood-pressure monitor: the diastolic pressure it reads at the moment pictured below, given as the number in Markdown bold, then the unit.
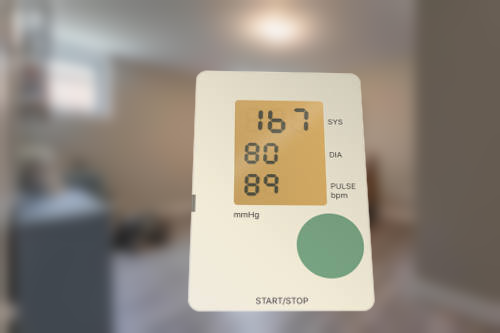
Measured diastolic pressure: **80** mmHg
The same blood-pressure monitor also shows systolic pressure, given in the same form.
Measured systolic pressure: **167** mmHg
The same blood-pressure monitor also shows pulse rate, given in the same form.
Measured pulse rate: **89** bpm
